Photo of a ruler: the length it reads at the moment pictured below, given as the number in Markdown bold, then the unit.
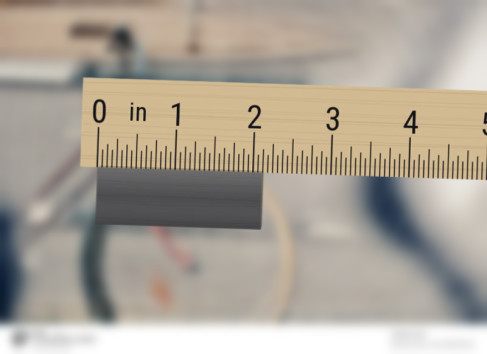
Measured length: **2.125** in
